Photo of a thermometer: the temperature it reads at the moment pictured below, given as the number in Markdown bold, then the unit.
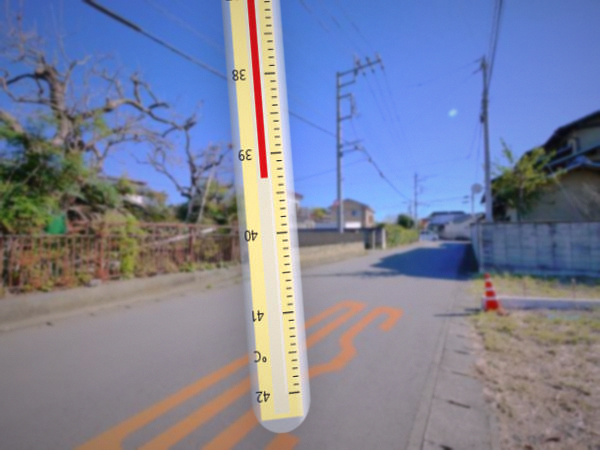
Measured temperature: **39.3** °C
